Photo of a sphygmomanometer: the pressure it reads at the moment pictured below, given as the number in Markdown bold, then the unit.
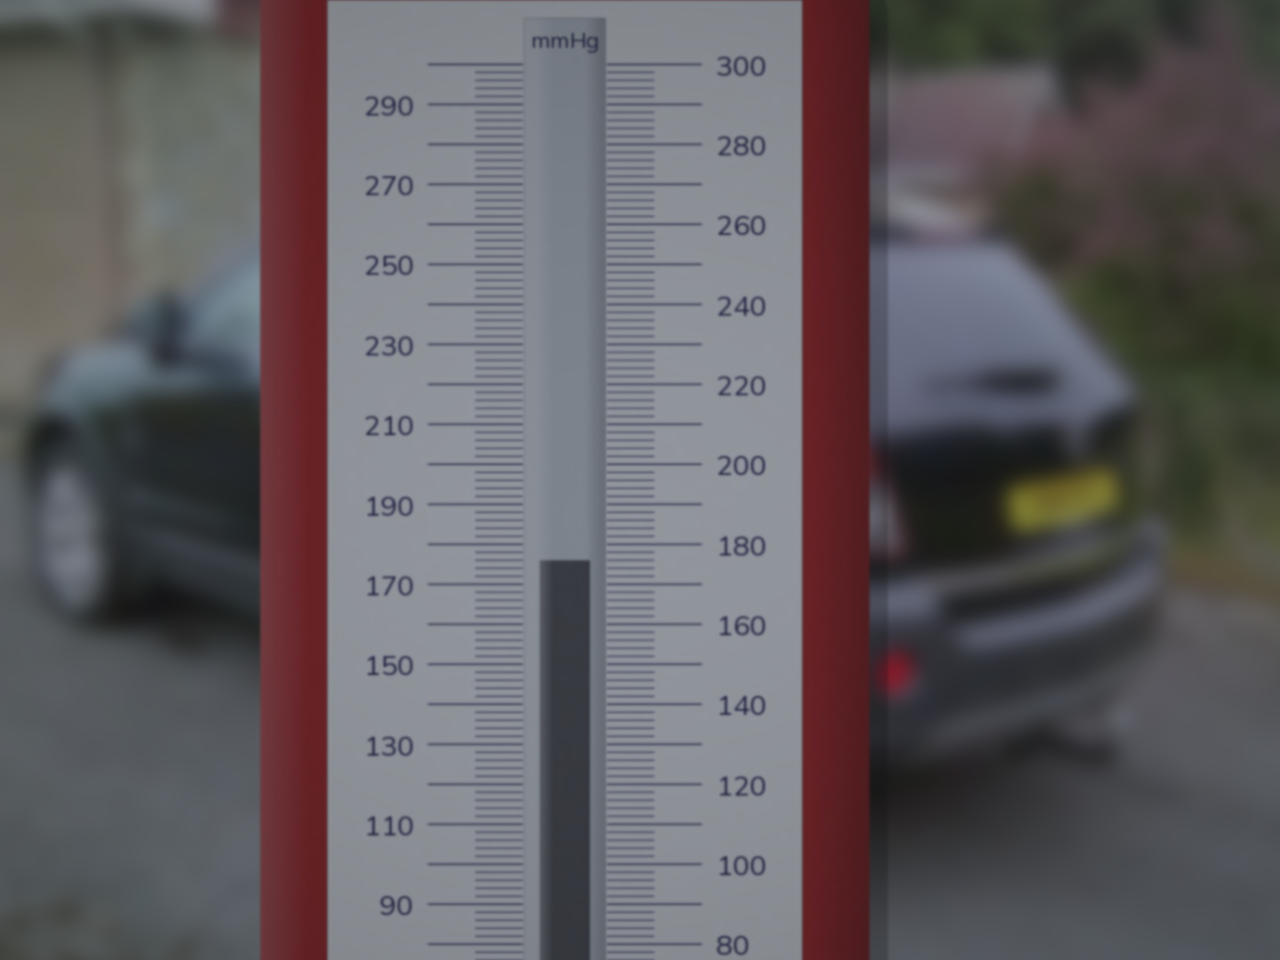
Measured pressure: **176** mmHg
